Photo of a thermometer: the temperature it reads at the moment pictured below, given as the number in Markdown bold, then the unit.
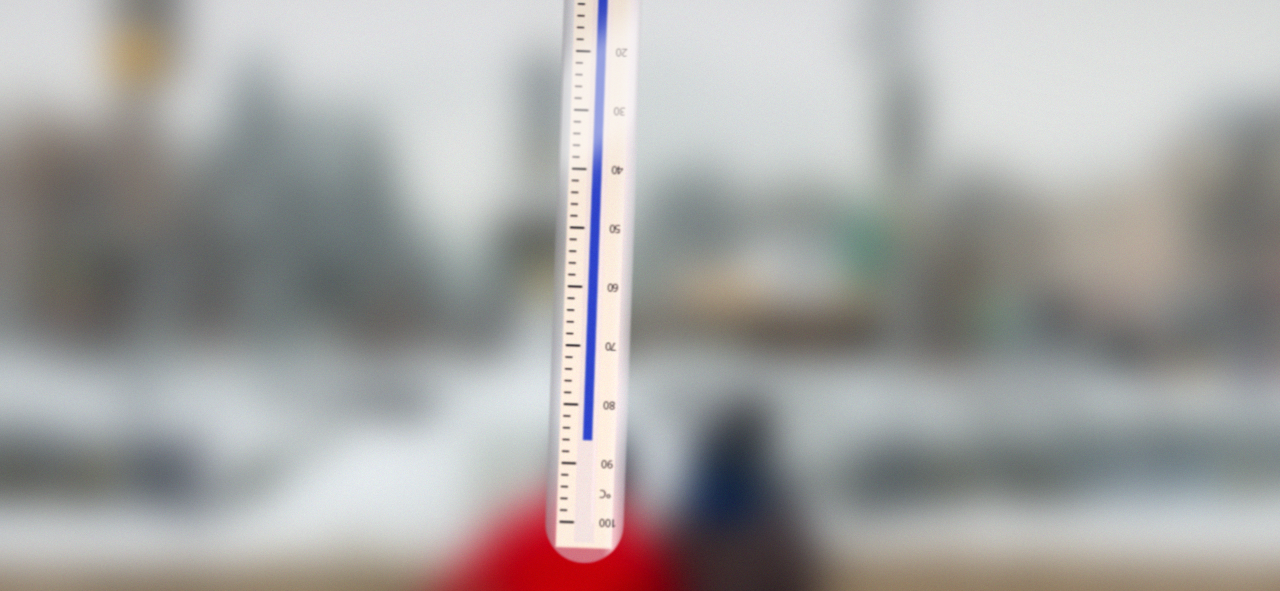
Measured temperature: **86** °C
